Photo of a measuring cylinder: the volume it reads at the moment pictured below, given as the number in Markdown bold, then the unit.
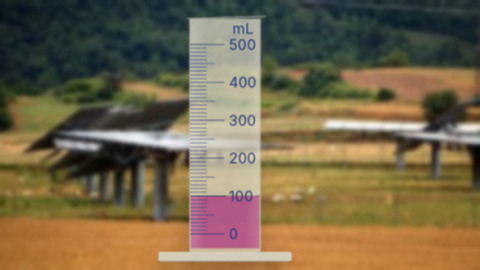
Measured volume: **100** mL
